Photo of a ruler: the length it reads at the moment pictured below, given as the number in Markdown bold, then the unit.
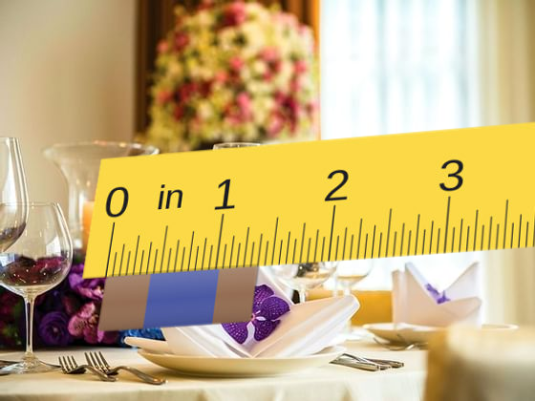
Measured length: **1.375** in
